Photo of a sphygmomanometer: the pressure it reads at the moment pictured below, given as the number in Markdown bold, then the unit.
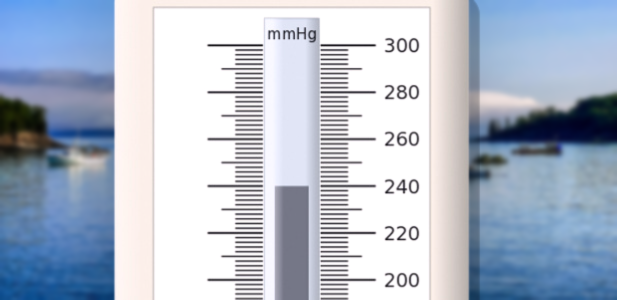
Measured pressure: **240** mmHg
